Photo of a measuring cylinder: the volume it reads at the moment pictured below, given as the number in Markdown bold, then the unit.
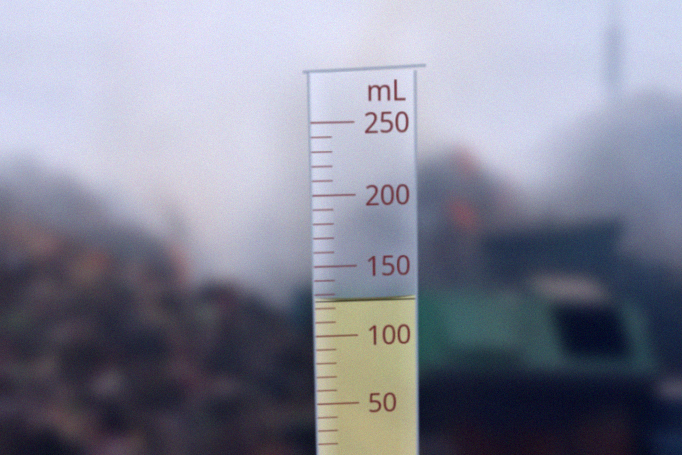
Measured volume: **125** mL
